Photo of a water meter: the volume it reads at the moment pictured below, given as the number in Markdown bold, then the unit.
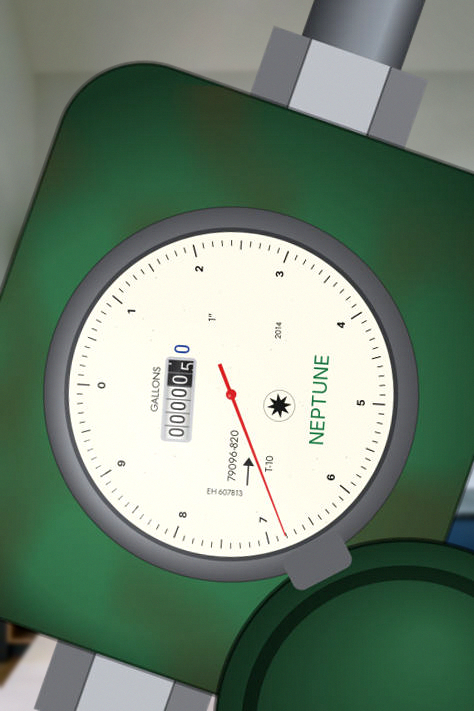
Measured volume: **46.8** gal
